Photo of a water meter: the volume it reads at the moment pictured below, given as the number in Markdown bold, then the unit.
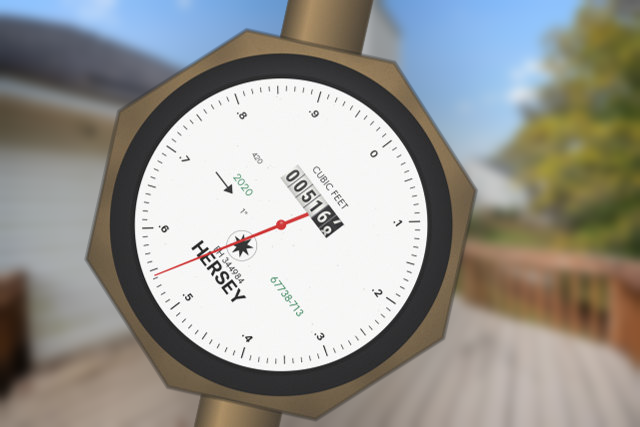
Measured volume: **5167.54** ft³
